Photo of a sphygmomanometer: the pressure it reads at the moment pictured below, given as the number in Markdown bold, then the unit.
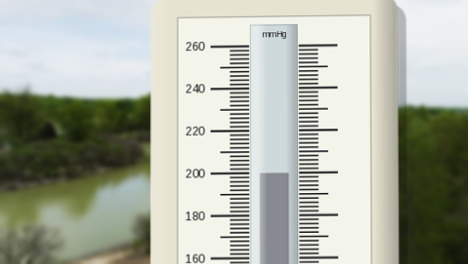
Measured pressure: **200** mmHg
